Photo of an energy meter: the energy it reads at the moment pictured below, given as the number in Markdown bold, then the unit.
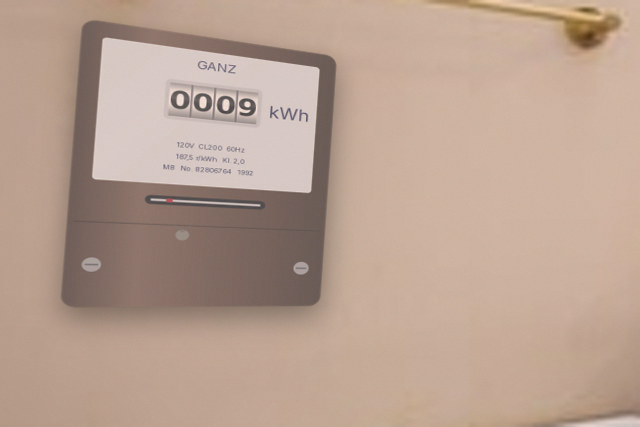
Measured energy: **9** kWh
